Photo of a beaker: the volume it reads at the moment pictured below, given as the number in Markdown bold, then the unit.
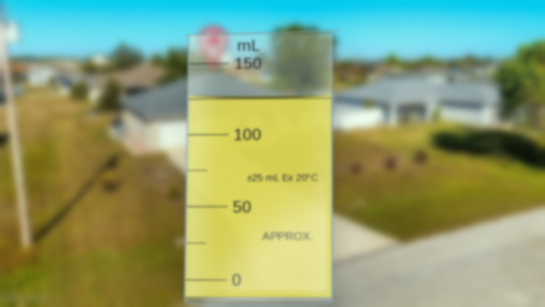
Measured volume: **125** mL
